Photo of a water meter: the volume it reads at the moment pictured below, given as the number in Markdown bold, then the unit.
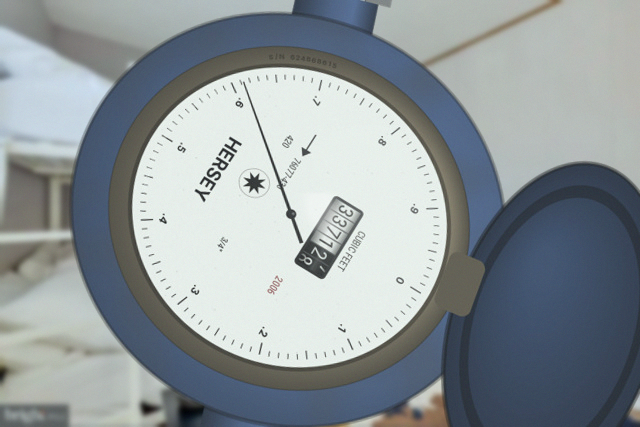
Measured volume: **337127.61** ft³
